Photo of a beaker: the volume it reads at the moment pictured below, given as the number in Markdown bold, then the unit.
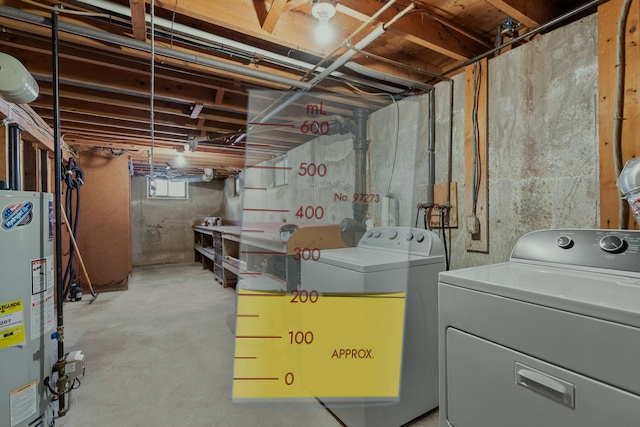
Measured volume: **200** mL
